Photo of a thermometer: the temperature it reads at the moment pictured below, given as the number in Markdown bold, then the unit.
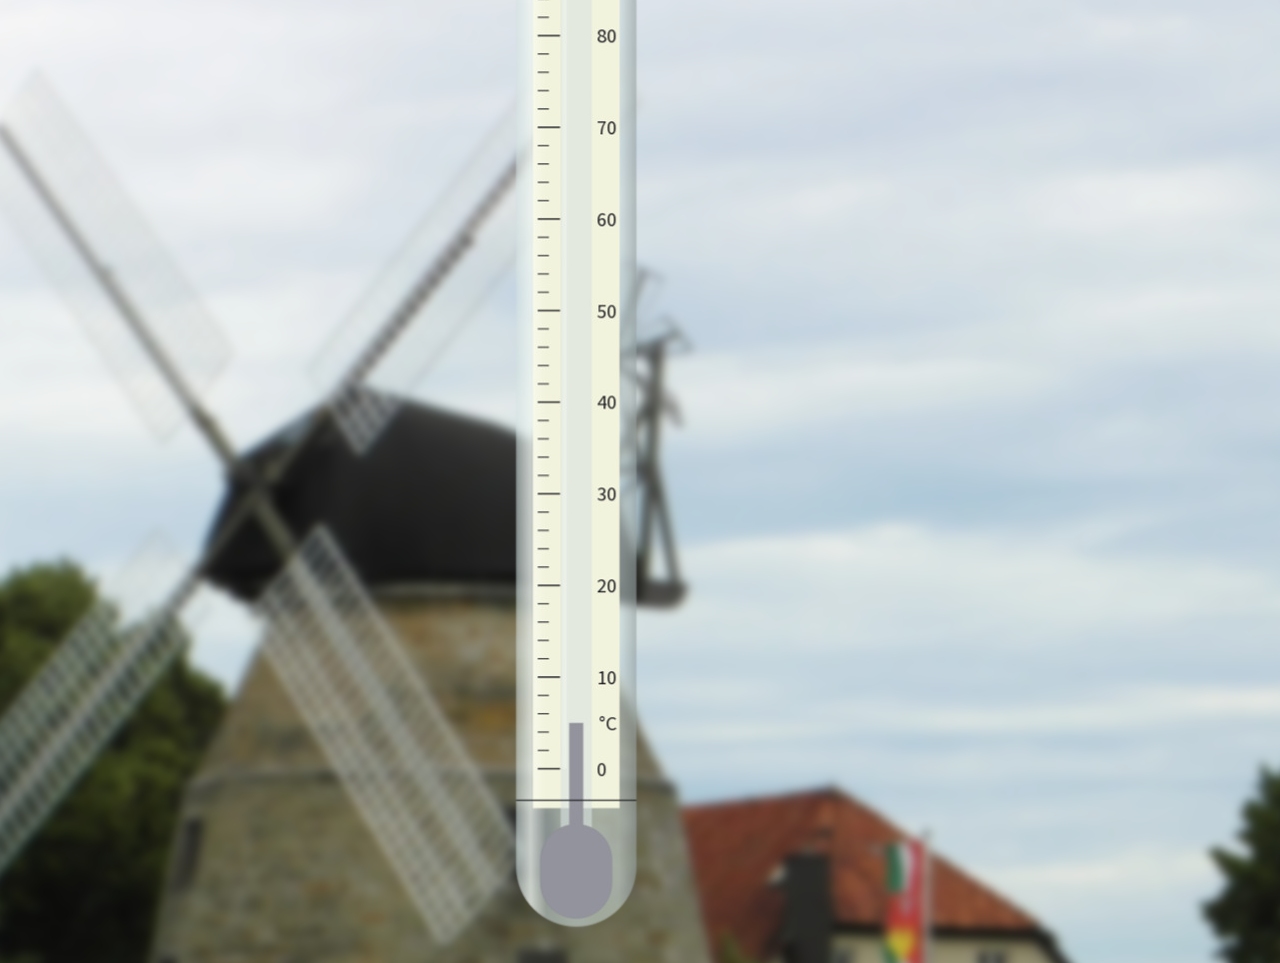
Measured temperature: **5** °C
